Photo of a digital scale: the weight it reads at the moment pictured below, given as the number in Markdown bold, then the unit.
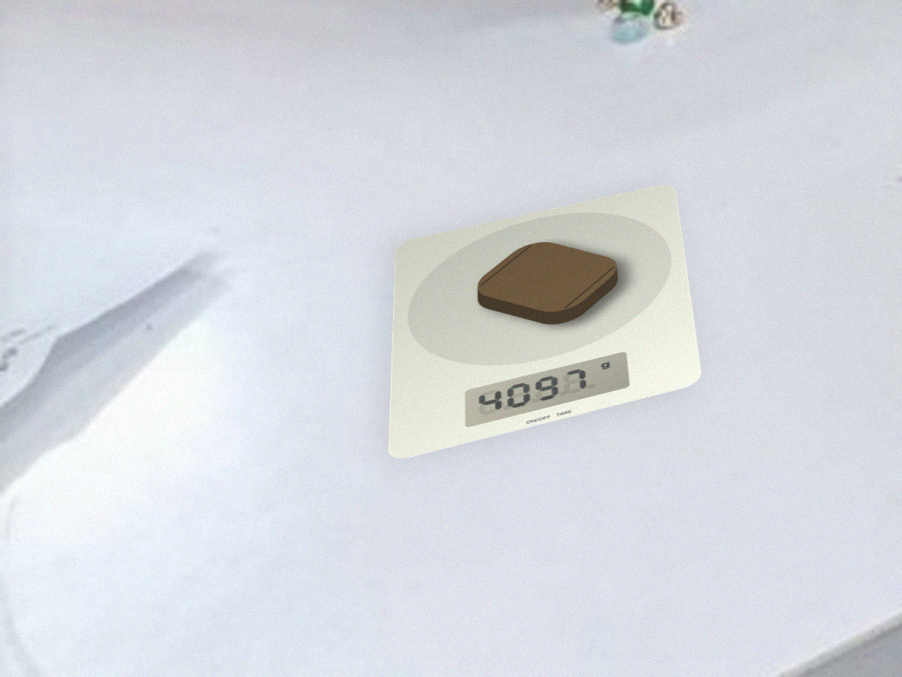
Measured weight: **4097** g
